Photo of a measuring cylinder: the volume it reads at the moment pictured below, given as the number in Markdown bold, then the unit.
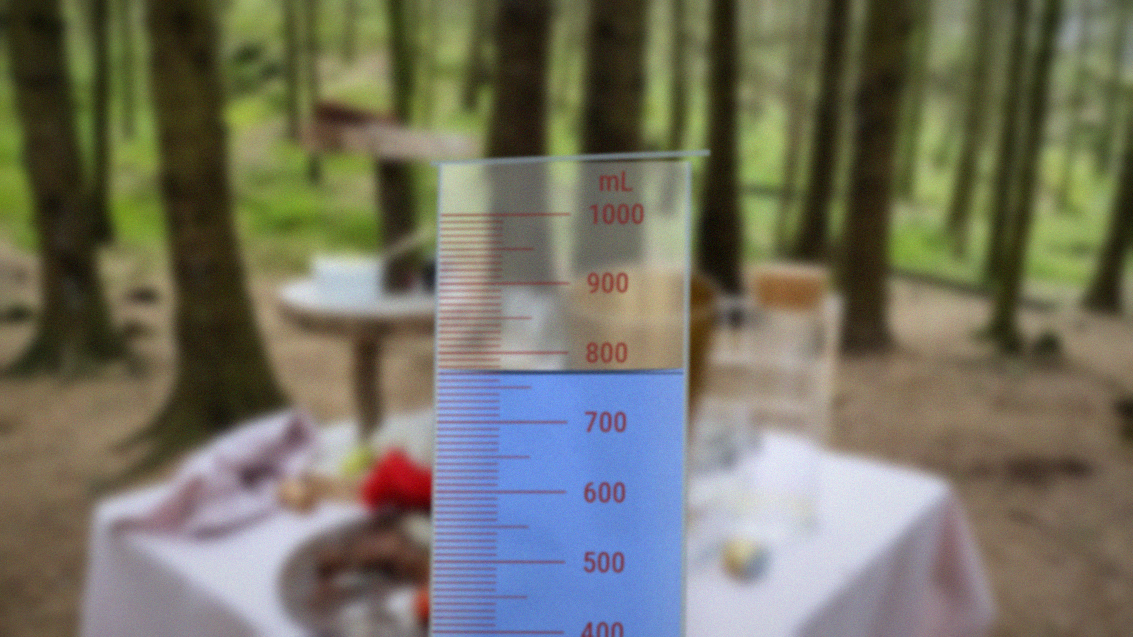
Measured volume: **770** mL
